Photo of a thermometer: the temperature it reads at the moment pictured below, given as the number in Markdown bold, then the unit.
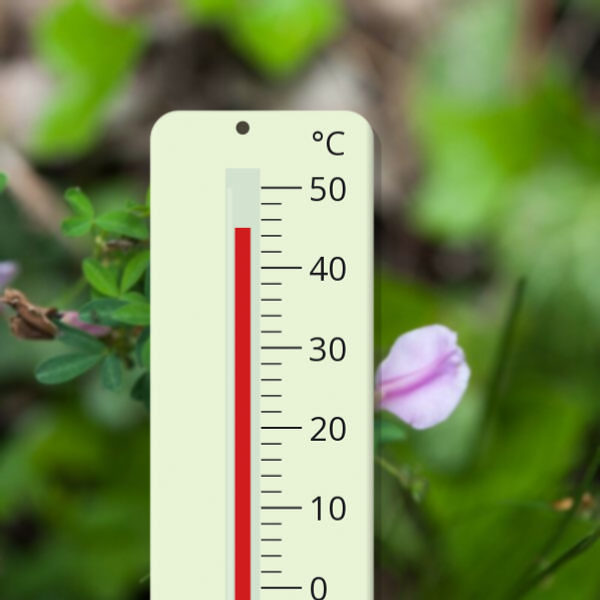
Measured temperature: **45** °C
